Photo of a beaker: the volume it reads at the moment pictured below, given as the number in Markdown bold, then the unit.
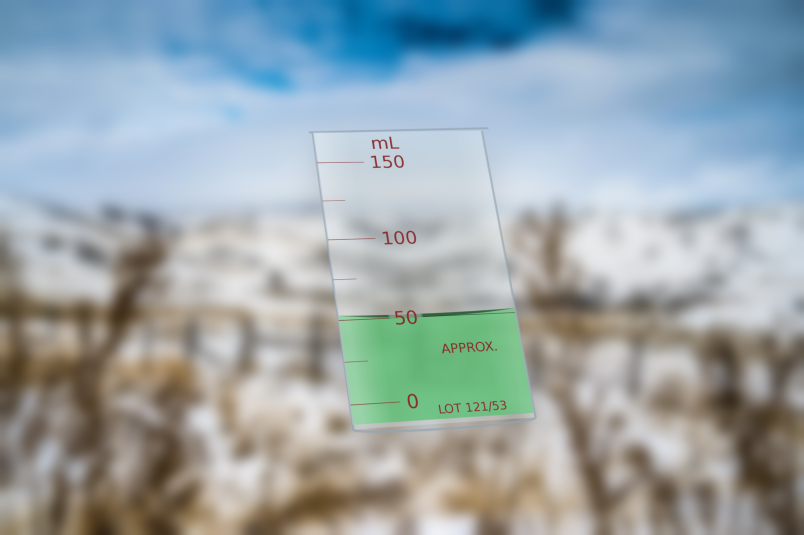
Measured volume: **50** mL
